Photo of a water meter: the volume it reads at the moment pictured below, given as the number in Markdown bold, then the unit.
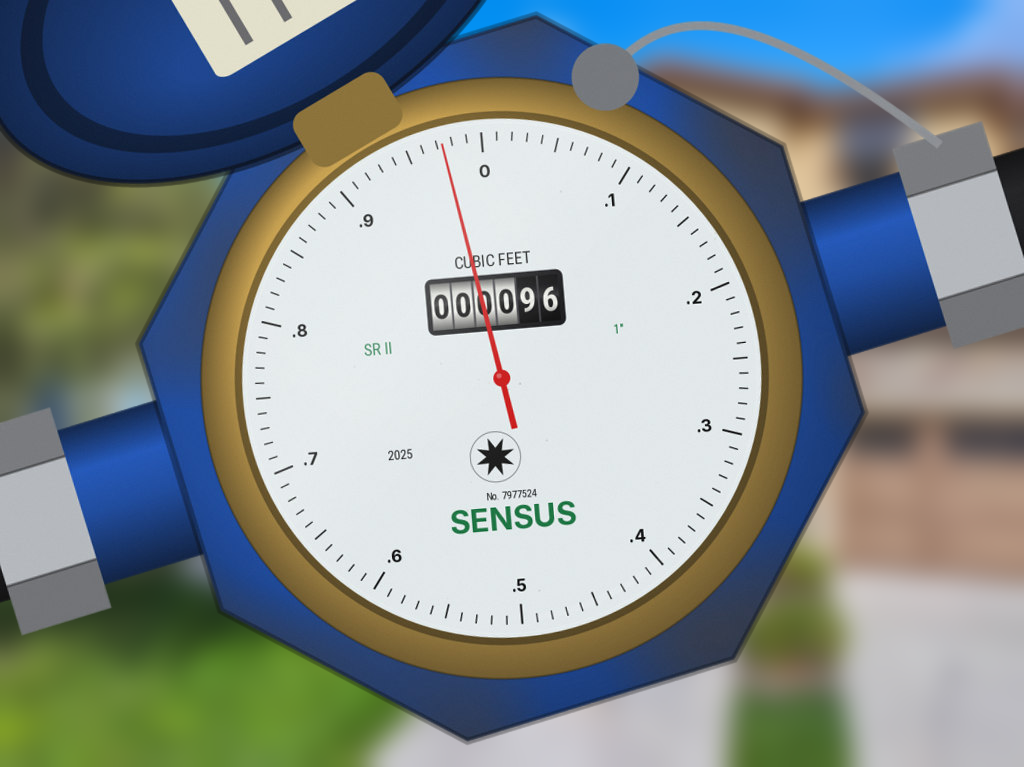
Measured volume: **95.97** ft³
